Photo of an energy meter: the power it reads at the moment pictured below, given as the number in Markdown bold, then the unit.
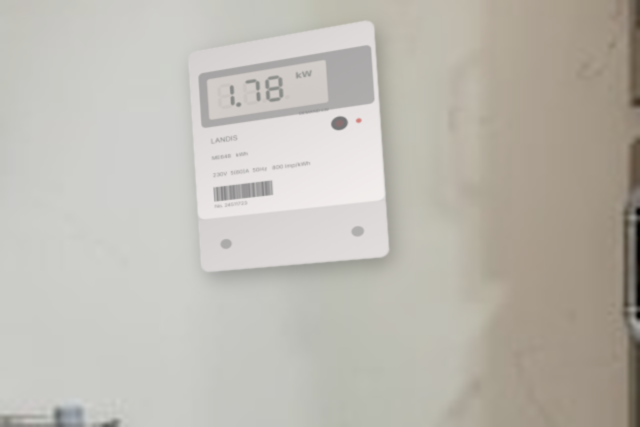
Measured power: **1.78** kW
